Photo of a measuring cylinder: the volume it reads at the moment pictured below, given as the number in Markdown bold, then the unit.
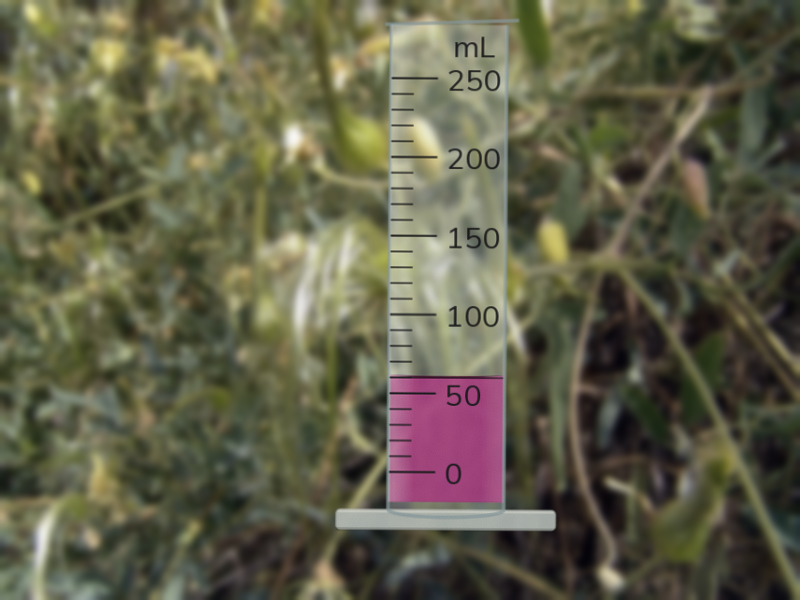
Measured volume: **60** mL
